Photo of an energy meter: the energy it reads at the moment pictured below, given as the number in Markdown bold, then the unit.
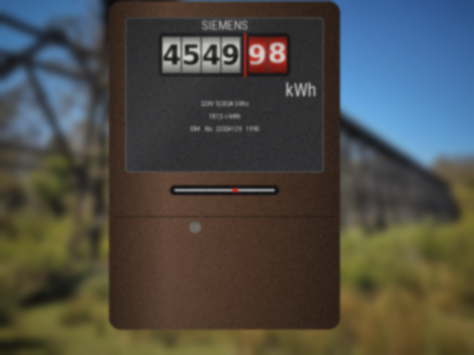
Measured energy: **4549.98** kWh
